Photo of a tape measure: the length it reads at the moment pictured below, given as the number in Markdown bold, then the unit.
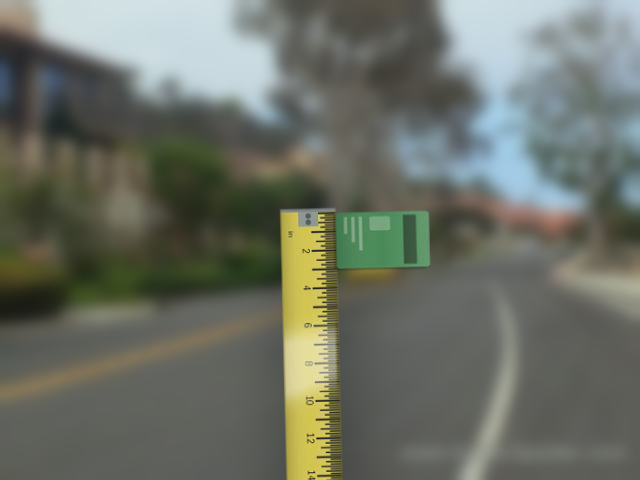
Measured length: **3** in
